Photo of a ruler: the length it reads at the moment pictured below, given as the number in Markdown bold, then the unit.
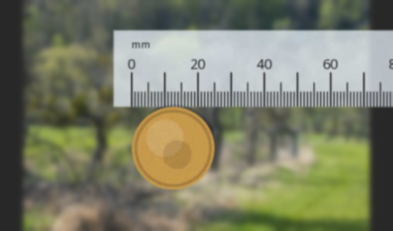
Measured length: **25** mm
